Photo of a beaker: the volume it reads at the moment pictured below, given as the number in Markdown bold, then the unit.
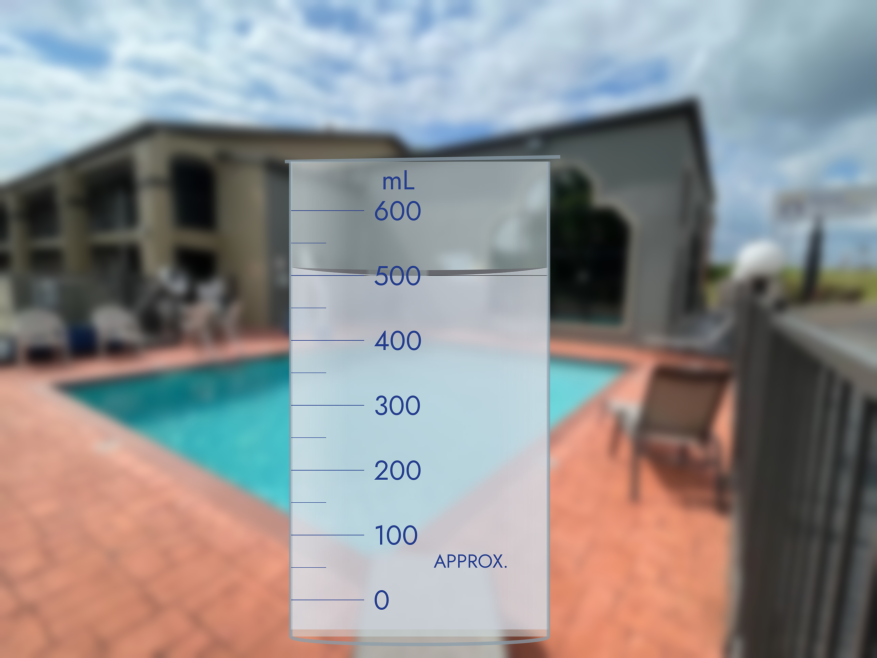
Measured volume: **500** mL
